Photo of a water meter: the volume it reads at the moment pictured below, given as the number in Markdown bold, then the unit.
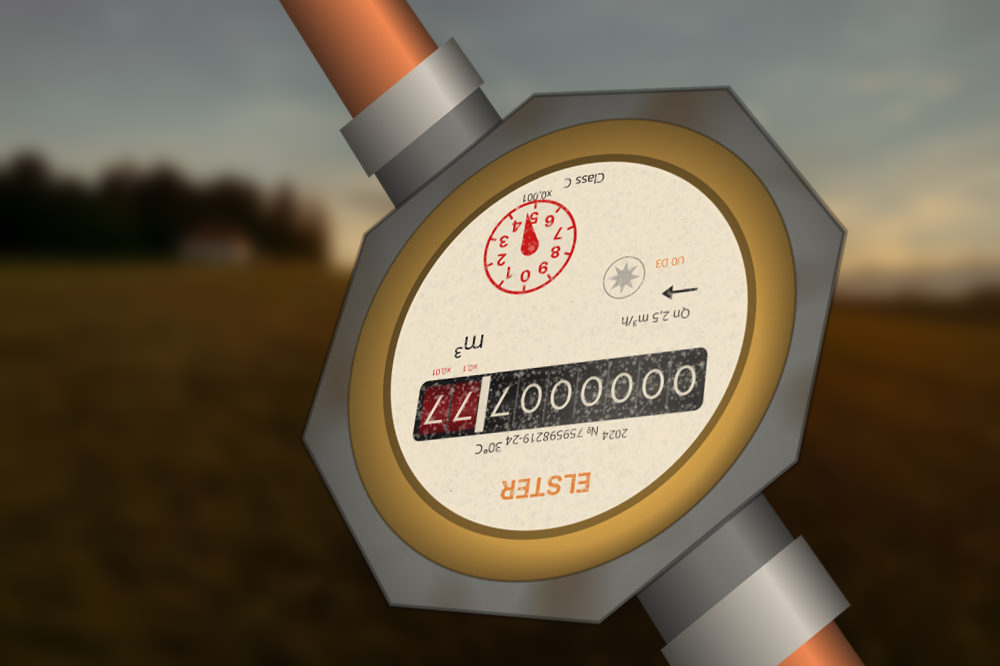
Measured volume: **7.774** m³
